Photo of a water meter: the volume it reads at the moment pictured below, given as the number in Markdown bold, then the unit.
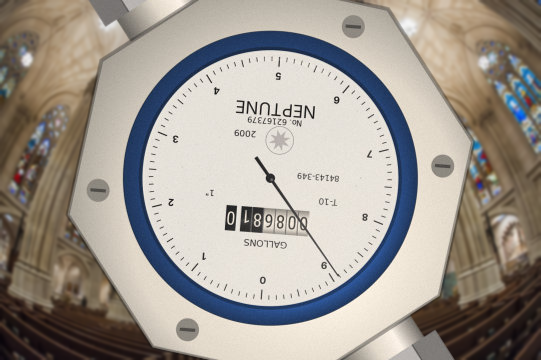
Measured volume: **86808.9** gal
